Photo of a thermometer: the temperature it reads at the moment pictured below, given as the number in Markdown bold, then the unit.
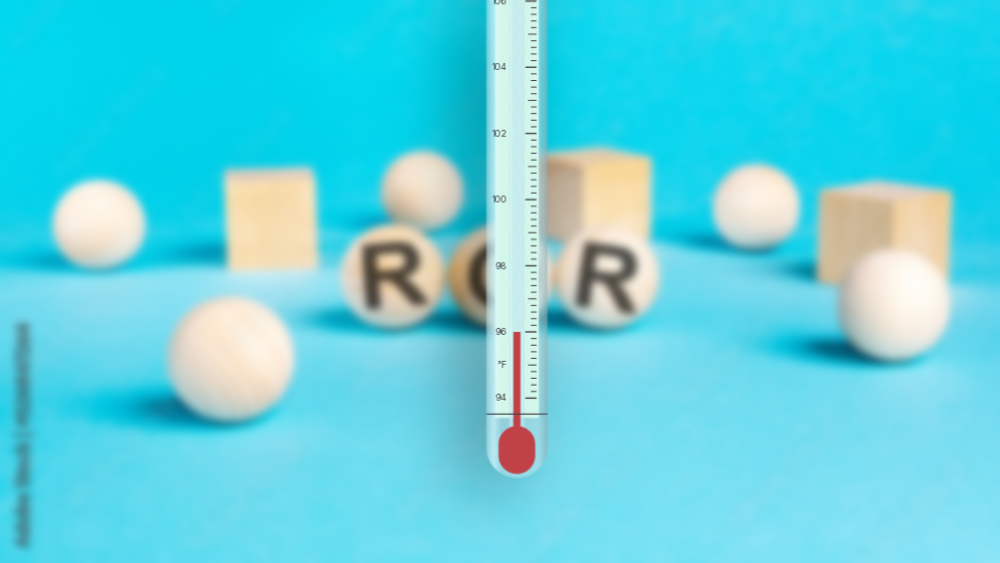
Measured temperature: **96** °F
